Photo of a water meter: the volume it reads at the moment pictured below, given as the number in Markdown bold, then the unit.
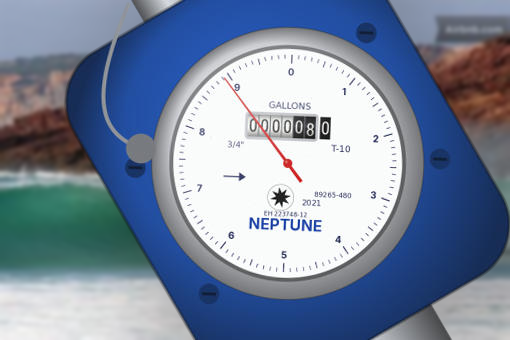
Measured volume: **78.9** gal
